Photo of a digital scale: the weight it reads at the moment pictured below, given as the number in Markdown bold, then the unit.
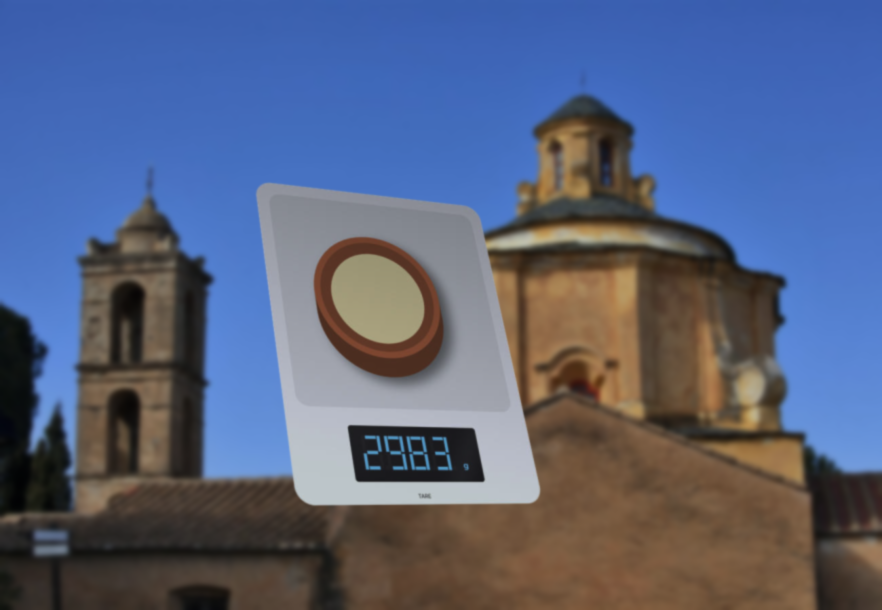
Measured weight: **2983** g
